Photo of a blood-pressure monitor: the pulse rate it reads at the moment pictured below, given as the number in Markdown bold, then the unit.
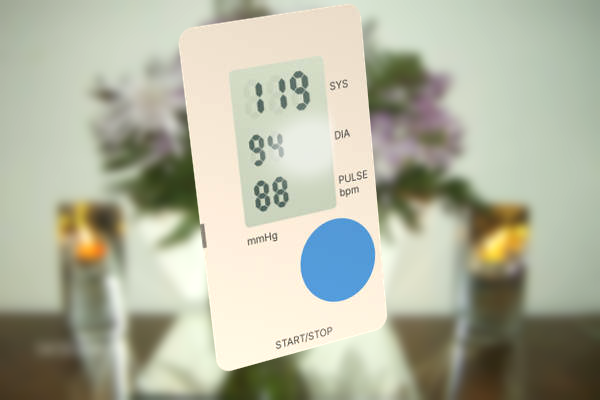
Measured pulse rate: **88** bpm
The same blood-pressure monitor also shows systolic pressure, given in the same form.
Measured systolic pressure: **119** mmHg
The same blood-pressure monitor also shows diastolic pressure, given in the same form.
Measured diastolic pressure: **94** mmHg
